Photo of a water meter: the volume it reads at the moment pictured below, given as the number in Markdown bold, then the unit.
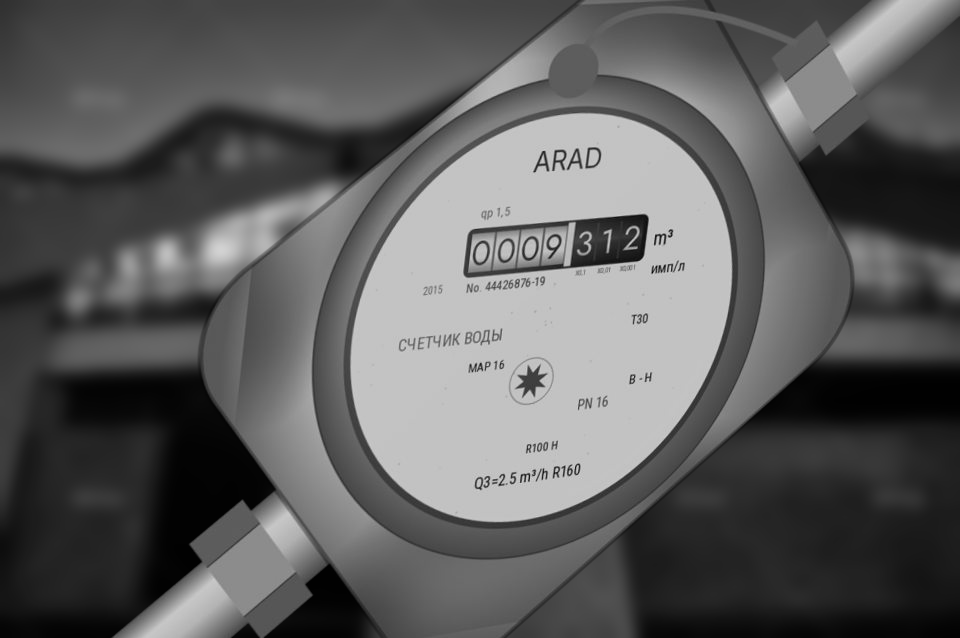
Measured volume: **9.312** m³
